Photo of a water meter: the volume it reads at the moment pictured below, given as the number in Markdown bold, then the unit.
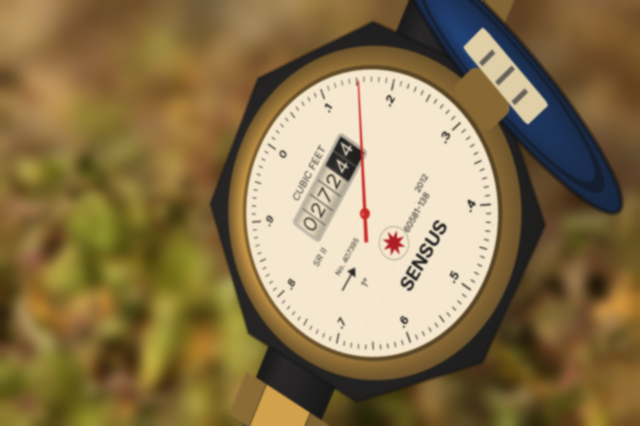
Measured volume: **27244.15** ft³
